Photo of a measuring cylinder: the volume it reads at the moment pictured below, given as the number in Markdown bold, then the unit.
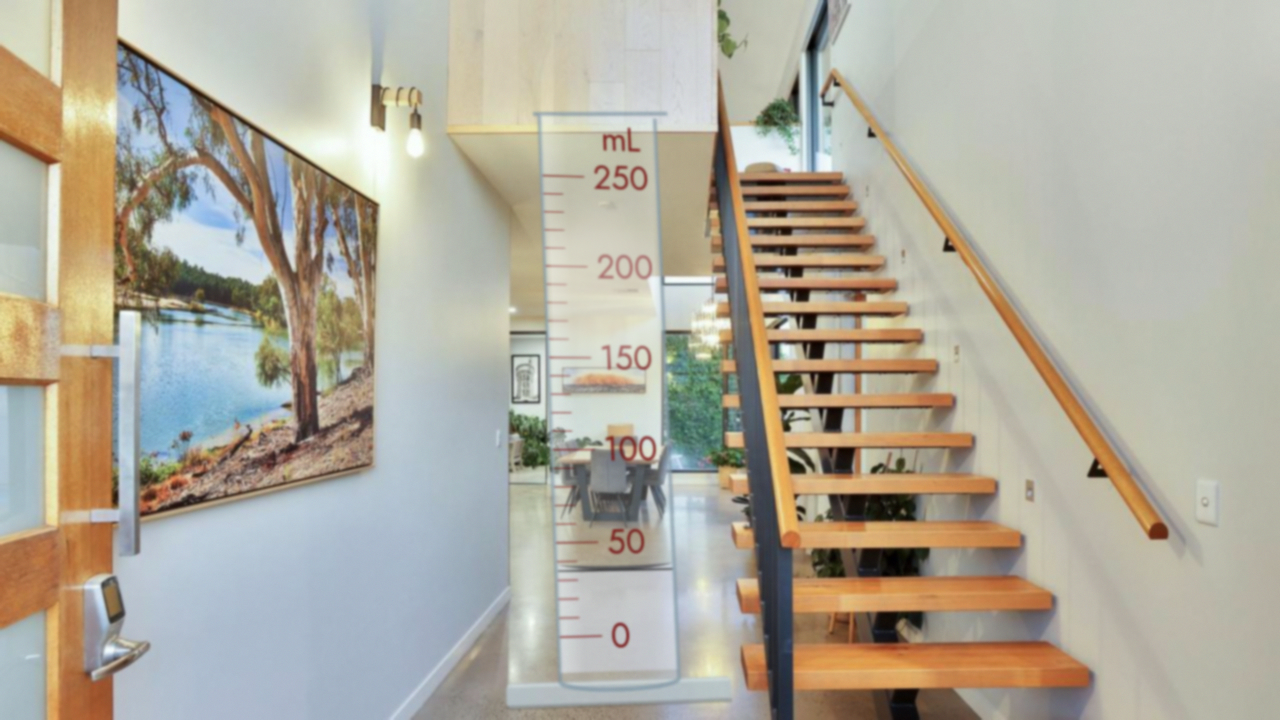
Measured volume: **35** mL
